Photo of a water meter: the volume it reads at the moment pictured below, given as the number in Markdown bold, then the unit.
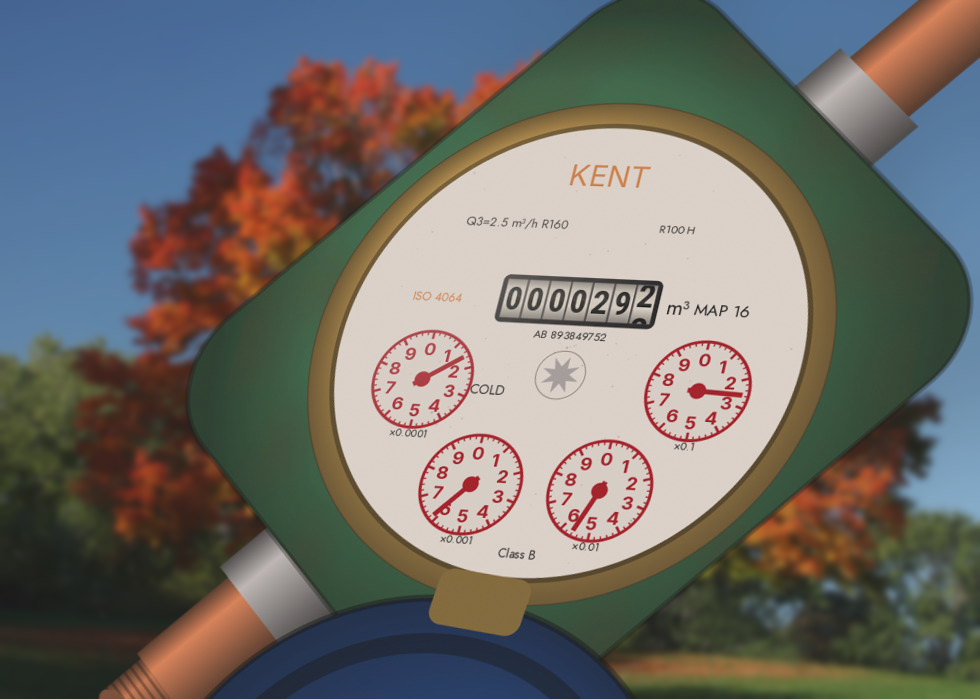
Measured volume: **292.2561** m³
